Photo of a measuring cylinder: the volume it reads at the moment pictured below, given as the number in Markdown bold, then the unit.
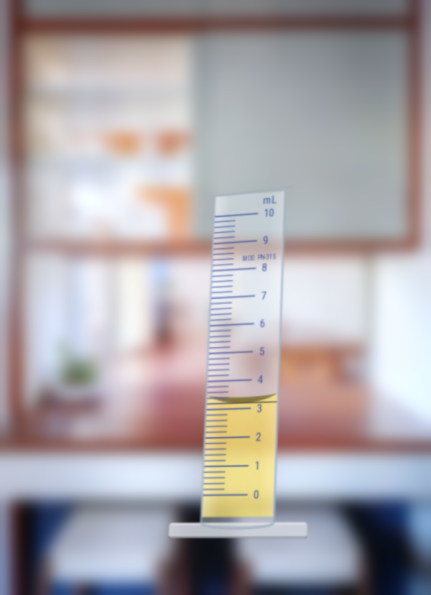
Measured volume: **3.2** mL
